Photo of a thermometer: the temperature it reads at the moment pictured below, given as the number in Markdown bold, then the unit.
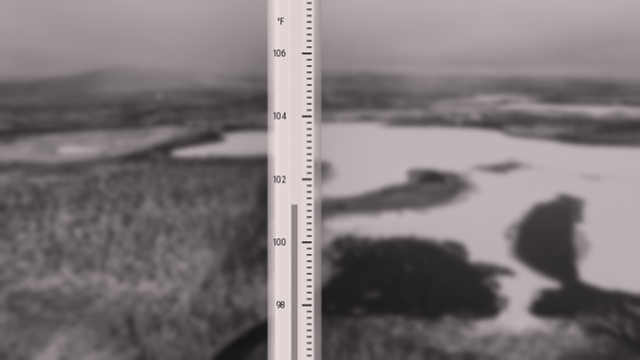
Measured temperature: **101.2** °F
